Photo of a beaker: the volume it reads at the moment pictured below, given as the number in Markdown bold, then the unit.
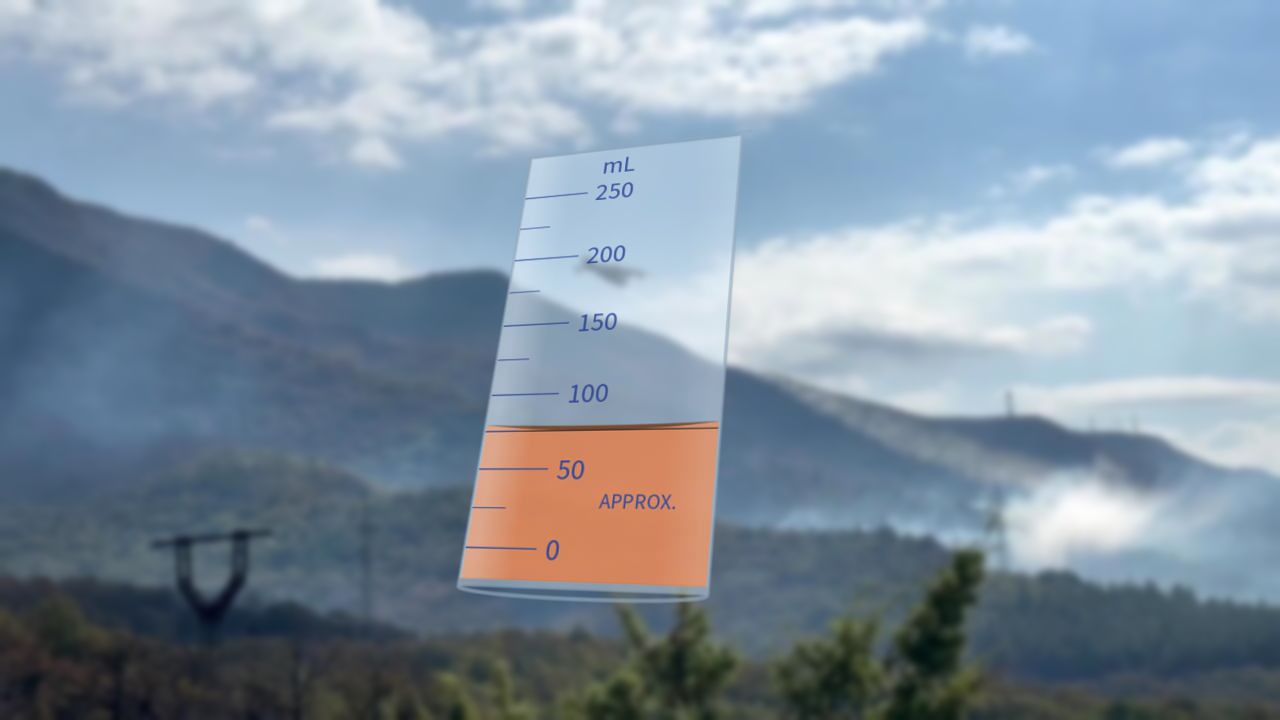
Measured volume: **75** mL
